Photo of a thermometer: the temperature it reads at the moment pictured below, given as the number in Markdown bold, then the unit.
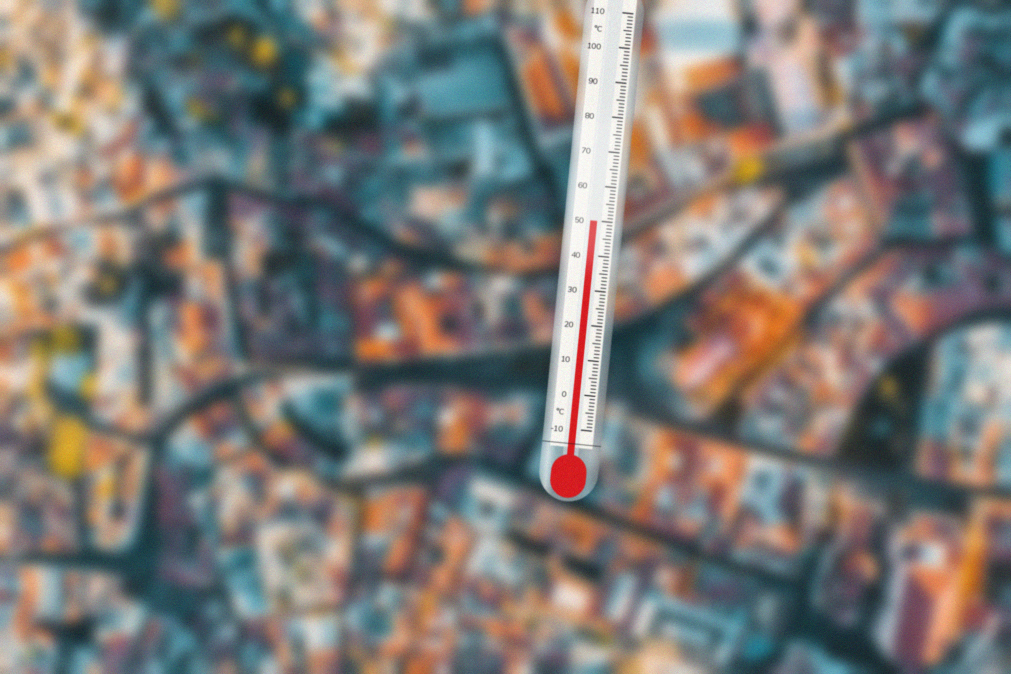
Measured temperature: **50** °C
